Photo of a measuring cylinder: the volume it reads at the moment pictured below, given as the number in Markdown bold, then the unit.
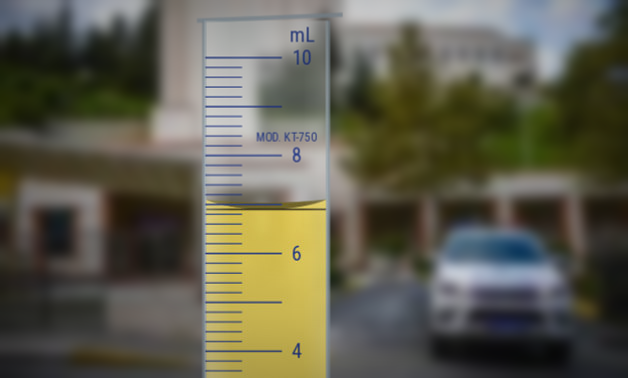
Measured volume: **6.9** mL
